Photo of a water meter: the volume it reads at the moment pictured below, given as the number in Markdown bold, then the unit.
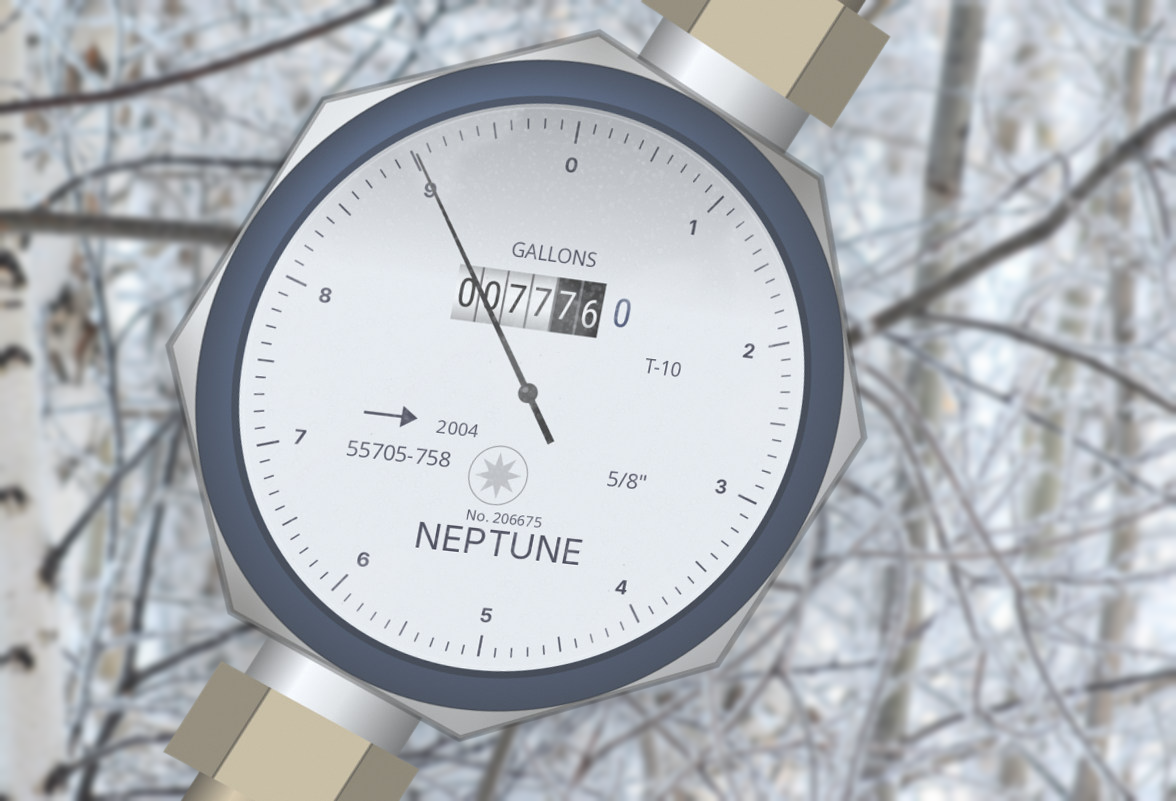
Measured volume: **77759.0** gal
